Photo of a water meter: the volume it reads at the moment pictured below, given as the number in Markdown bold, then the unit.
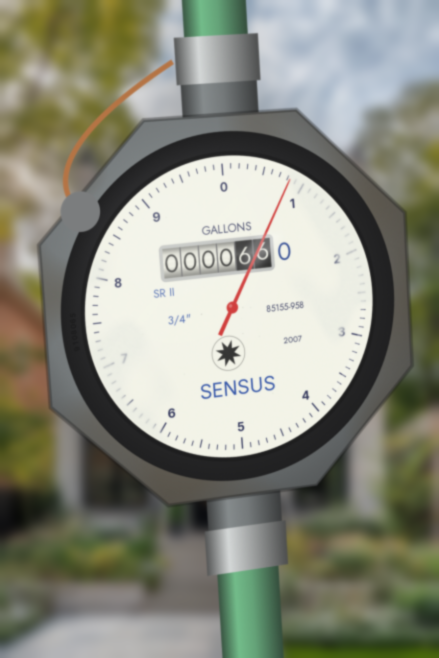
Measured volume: **660.8** gal
